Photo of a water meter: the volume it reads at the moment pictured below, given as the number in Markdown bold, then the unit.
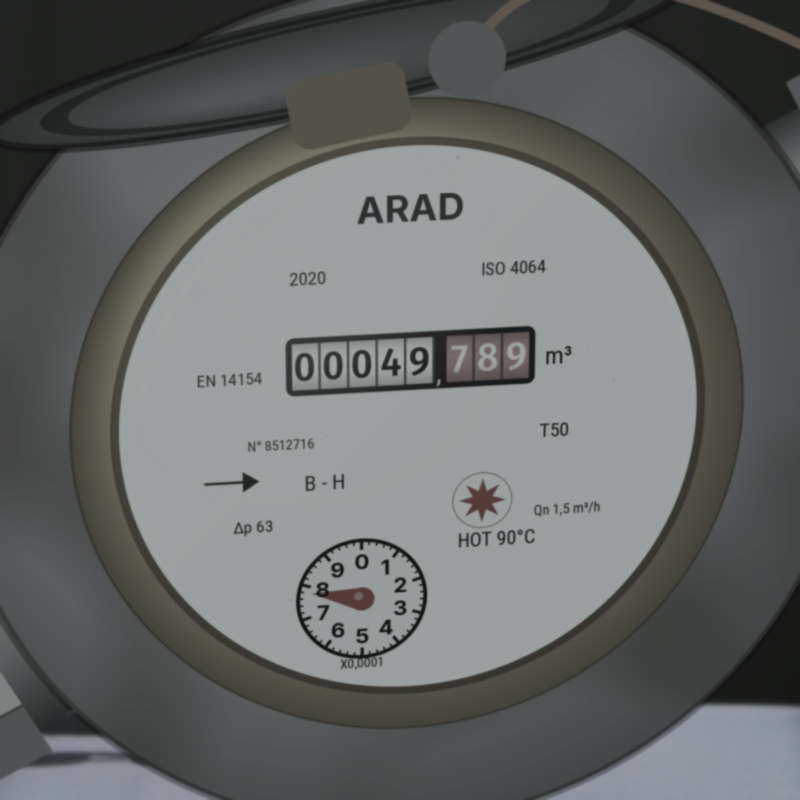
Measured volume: **49.7897** m³
